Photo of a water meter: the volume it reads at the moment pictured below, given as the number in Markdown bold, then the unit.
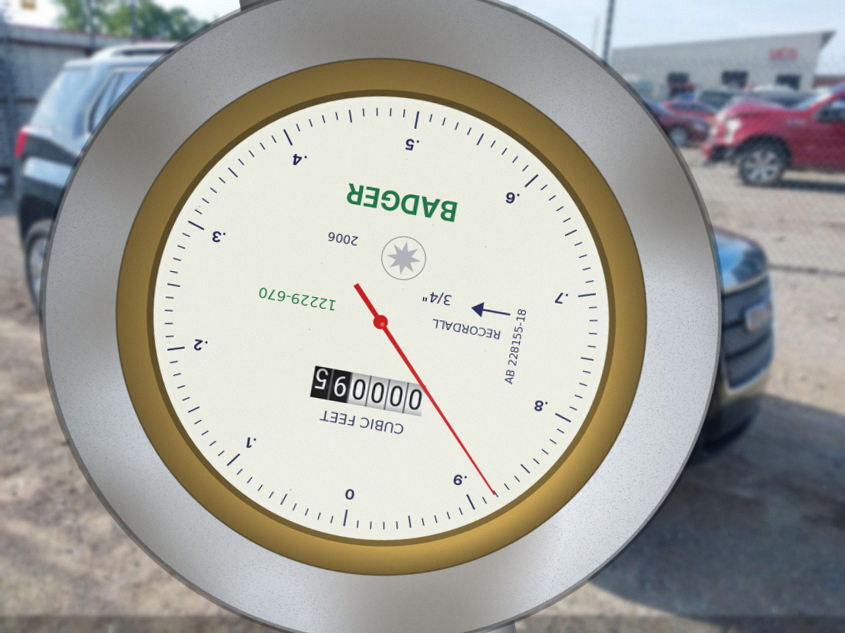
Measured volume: **94.88** ft³
